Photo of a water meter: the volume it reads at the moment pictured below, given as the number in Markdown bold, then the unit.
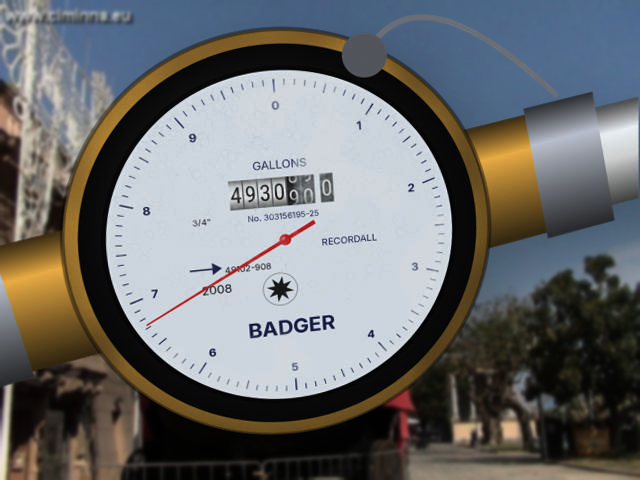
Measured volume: **4930896.7** gal
